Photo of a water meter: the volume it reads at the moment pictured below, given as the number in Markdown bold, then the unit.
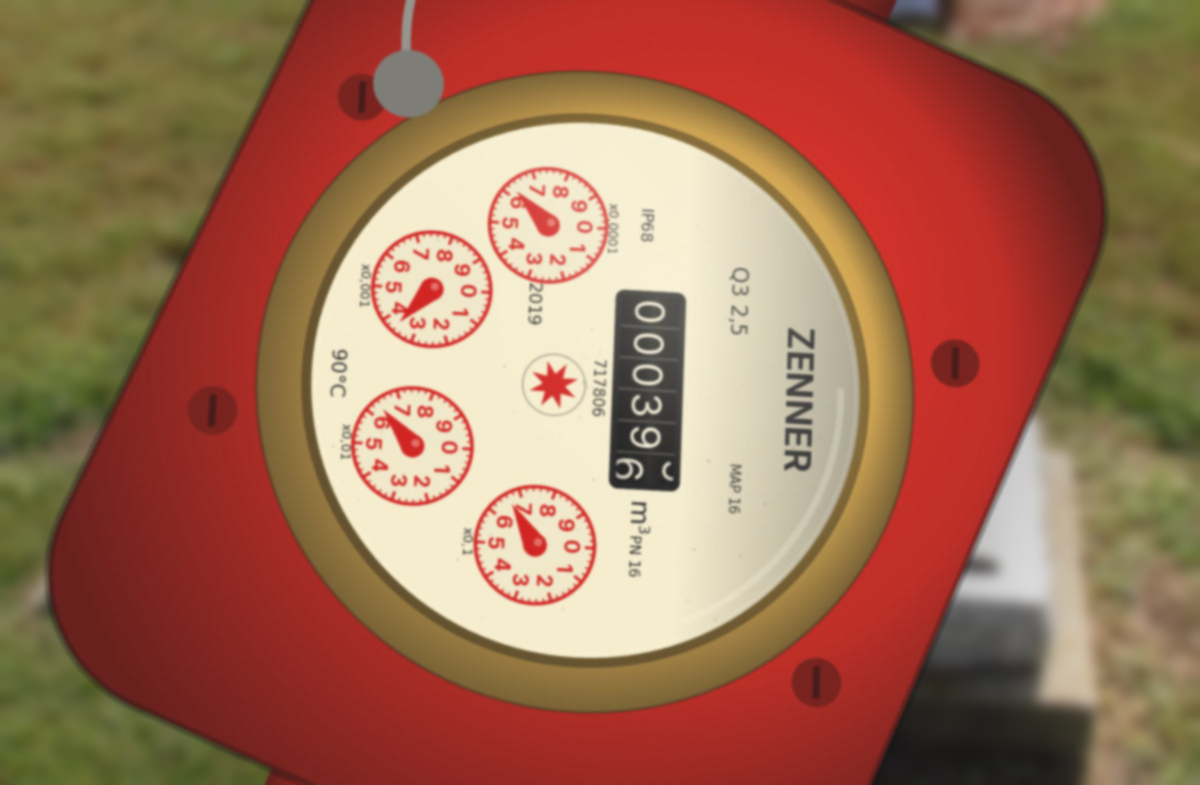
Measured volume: **395.6636** m³
